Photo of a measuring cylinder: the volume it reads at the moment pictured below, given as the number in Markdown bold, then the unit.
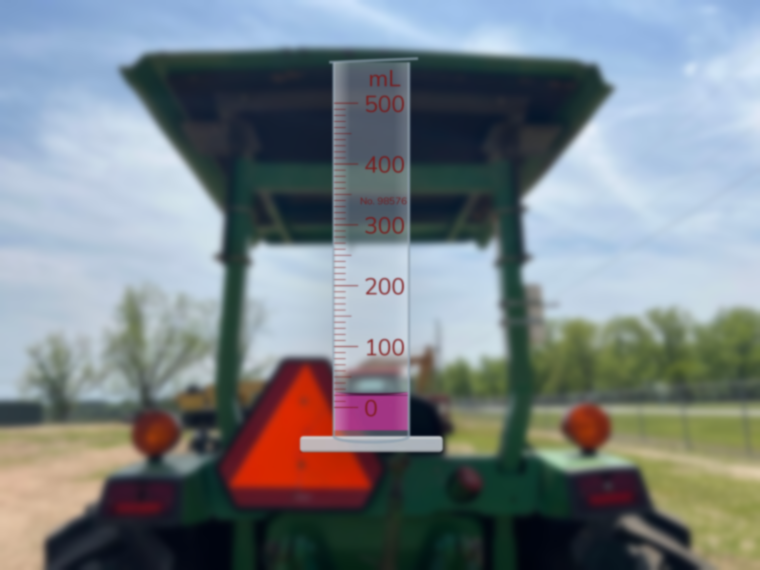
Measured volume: **20** mL
